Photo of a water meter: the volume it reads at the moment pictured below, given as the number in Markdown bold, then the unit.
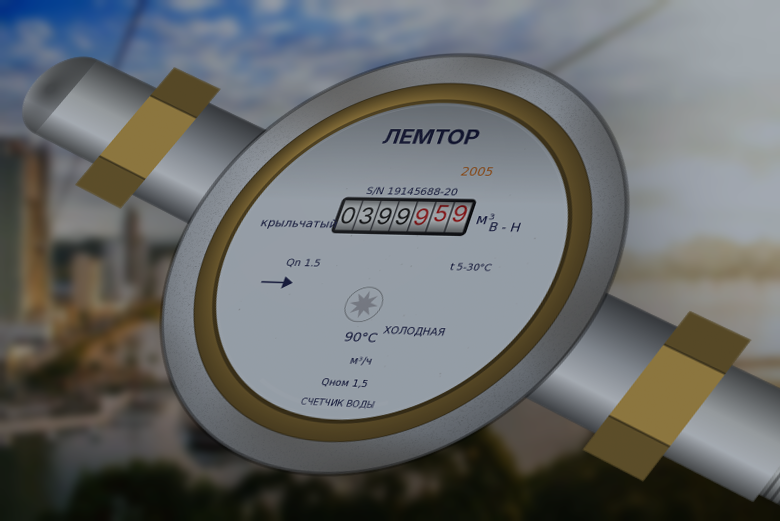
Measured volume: **399.959** m³
